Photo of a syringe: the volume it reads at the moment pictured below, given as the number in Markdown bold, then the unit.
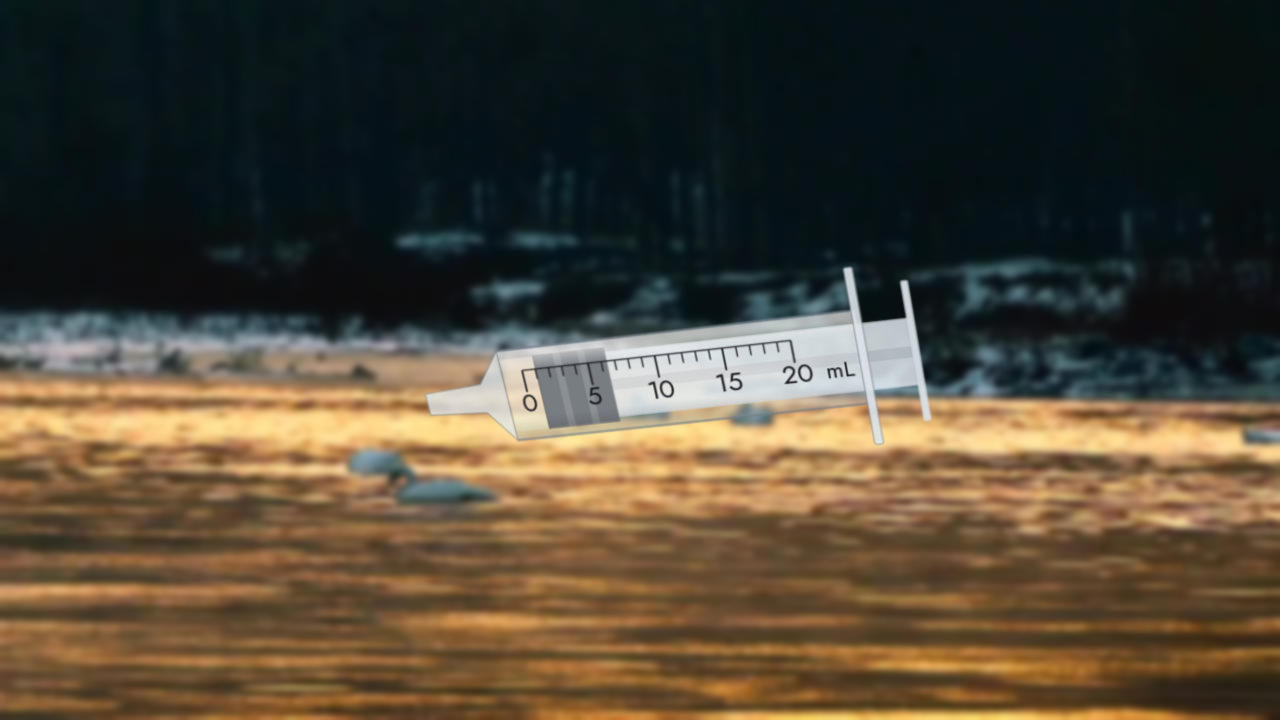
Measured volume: **1** mL
